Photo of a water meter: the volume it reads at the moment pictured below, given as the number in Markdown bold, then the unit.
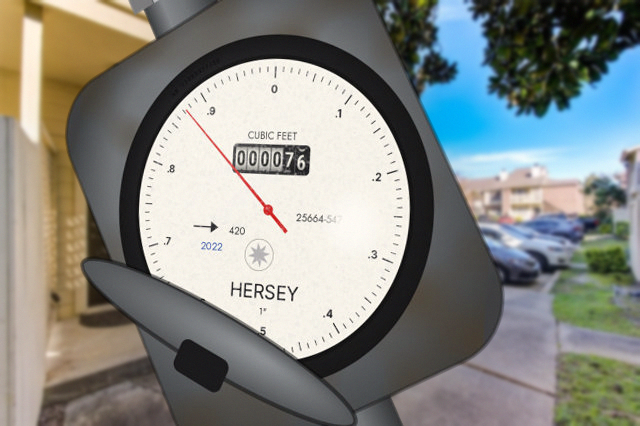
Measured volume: **75.87** ft³
